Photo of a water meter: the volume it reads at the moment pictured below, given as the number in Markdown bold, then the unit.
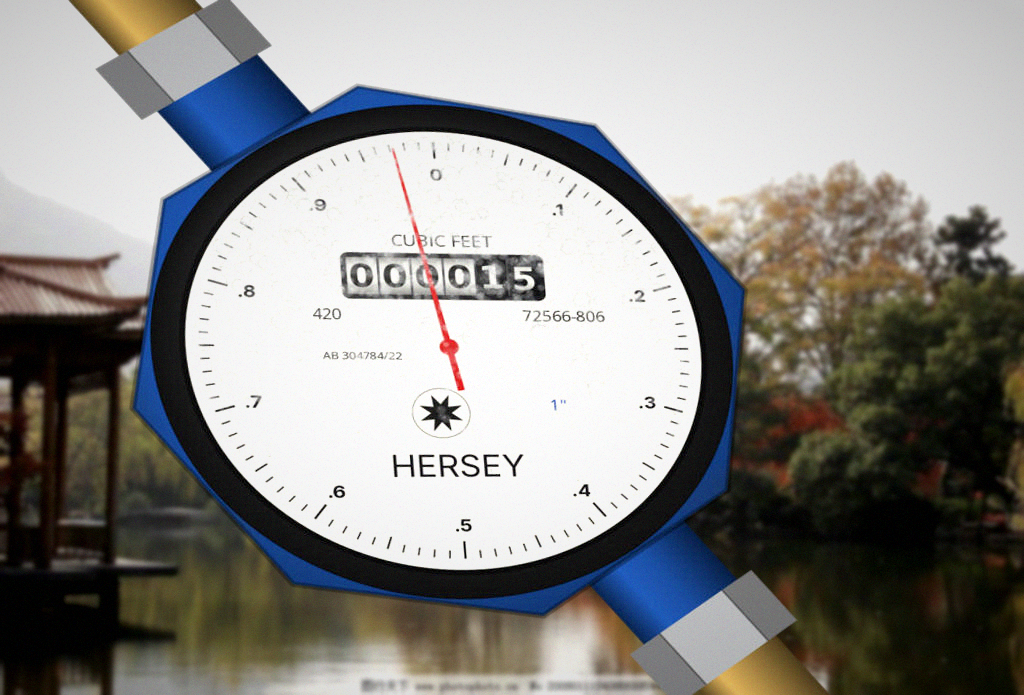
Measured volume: **14.97** ft³
